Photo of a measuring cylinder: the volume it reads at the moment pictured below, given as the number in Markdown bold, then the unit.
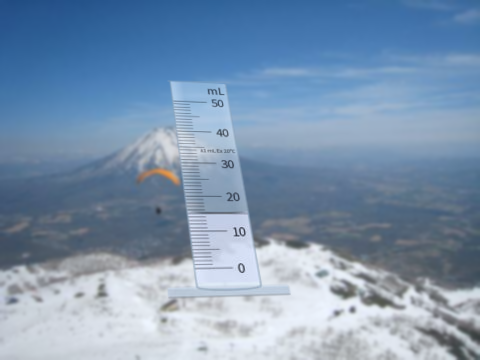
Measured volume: **15** mL
